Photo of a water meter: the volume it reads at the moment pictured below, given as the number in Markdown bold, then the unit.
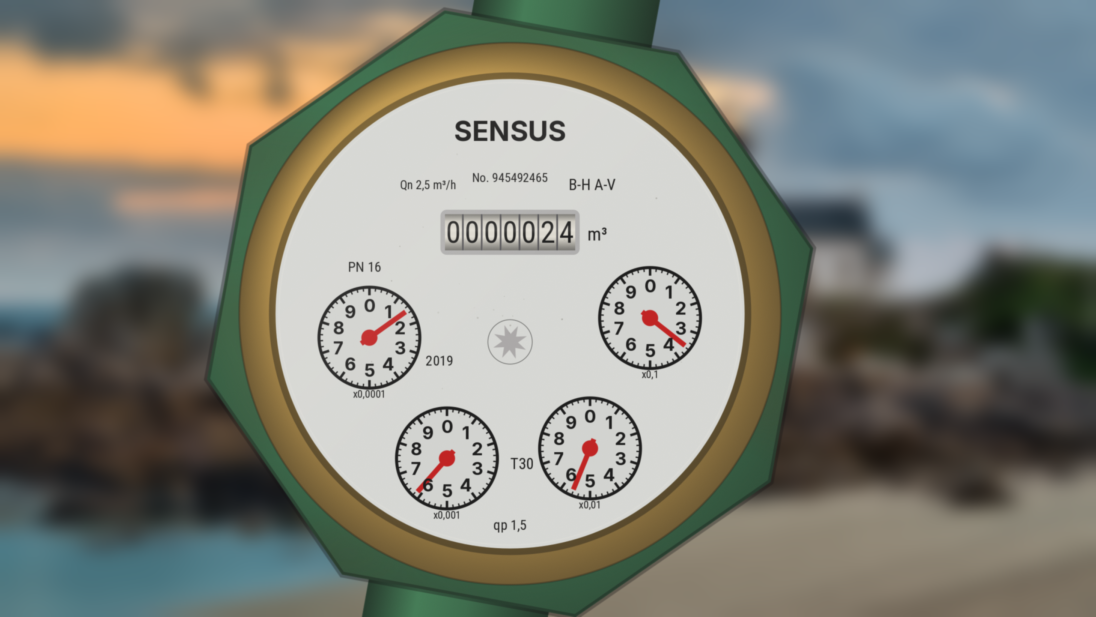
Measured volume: **24.3561** m³
